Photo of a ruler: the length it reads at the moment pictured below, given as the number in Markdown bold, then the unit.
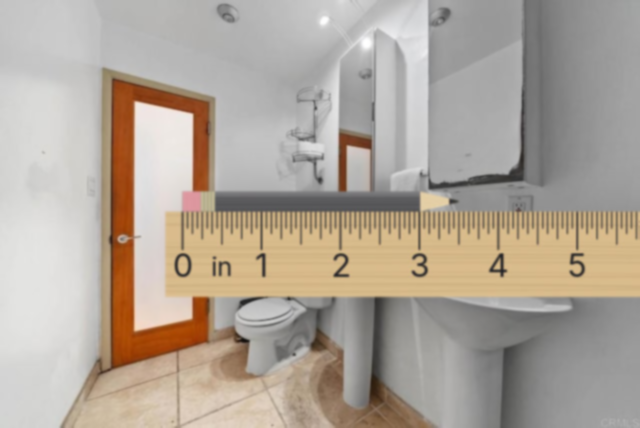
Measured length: **3.5** in
